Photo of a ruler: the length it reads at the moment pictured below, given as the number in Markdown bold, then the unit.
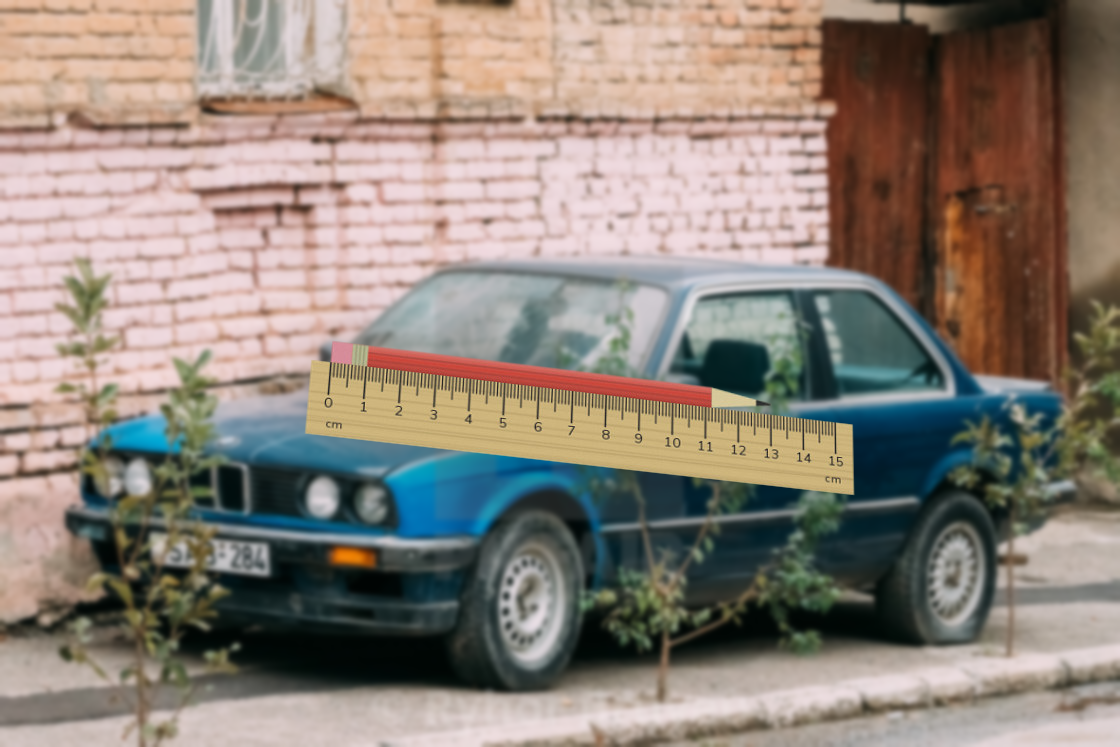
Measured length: **13** cm
